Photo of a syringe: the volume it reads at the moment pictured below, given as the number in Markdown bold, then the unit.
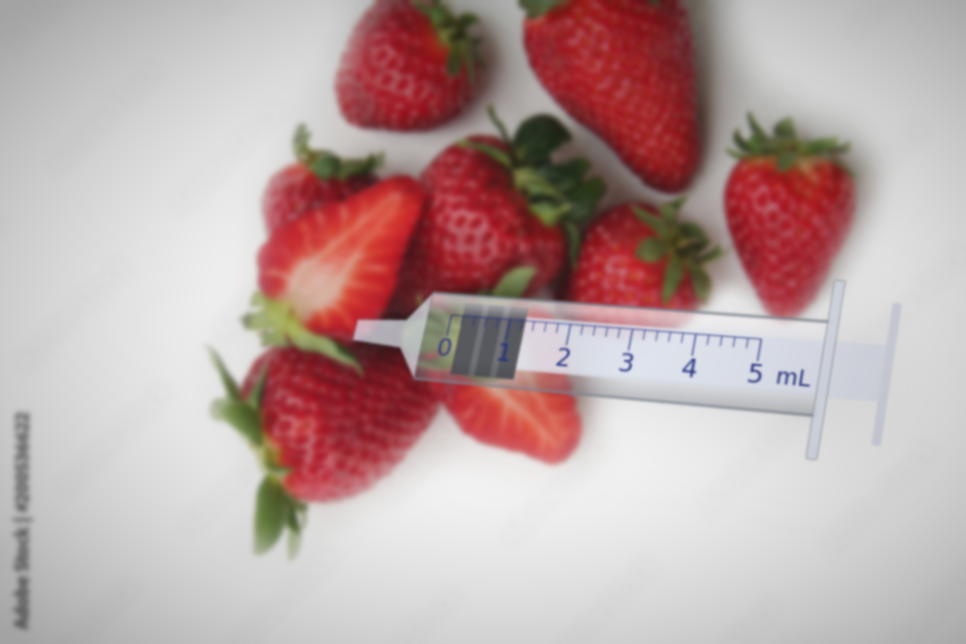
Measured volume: **0.2** mL
